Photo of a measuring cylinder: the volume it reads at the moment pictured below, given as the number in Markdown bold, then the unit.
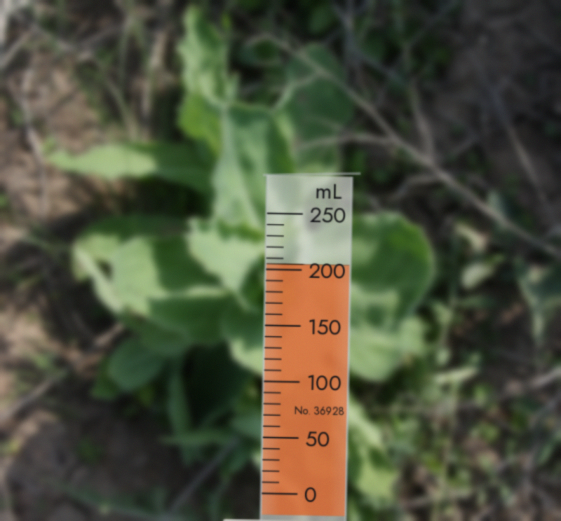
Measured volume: **205** mL
